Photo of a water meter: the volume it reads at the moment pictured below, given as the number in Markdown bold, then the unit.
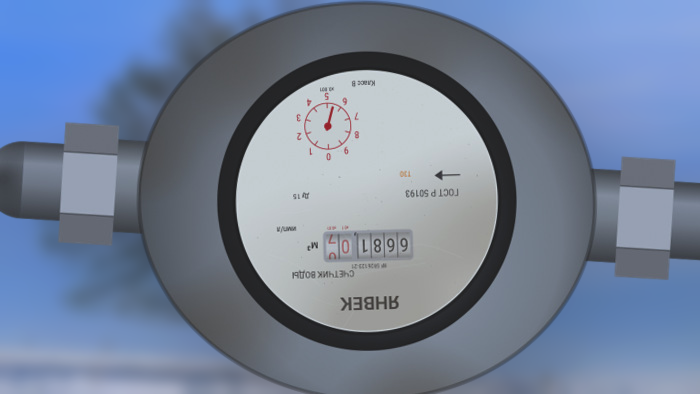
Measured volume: **6681.065** m³
